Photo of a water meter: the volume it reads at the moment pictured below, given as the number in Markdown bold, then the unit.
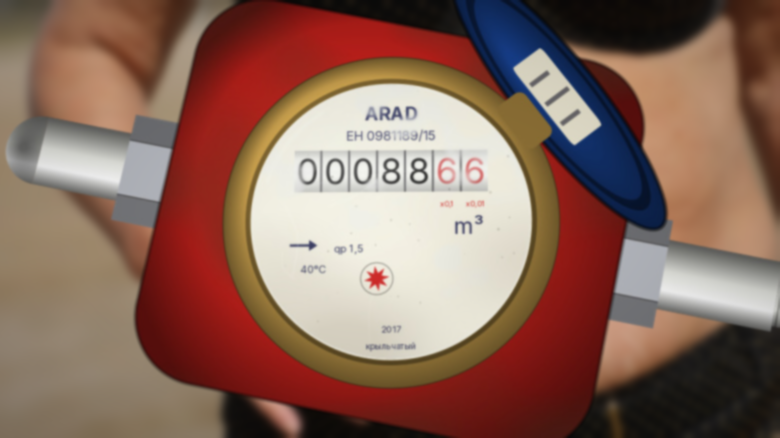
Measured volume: **88.66** m³
